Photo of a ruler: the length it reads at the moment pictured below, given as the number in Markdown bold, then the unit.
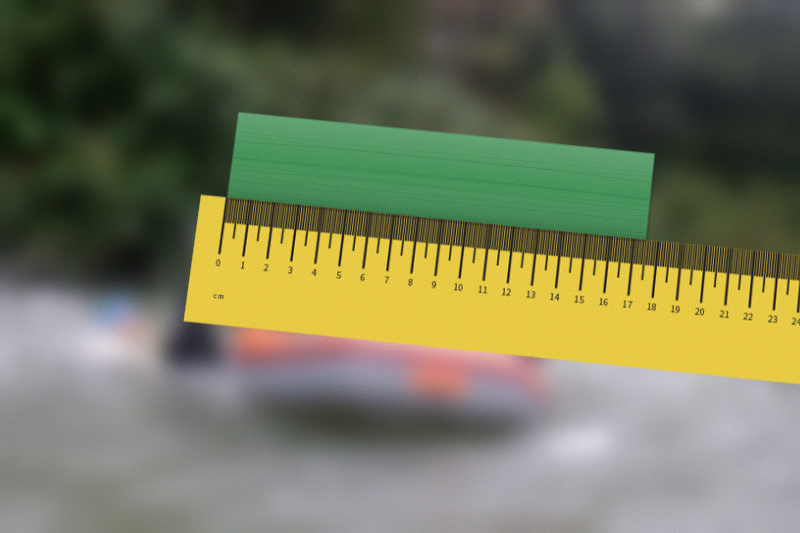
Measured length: **17.5** cm
